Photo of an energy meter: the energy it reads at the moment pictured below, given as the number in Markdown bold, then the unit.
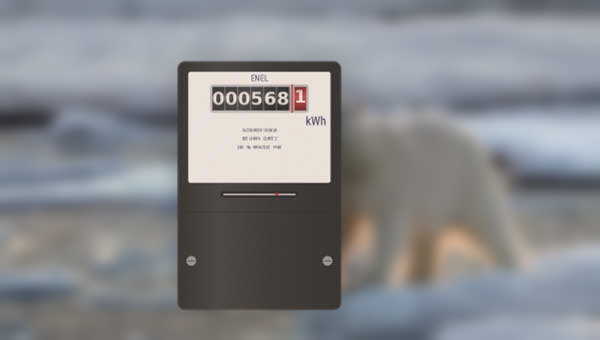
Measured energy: **568.1** kWh
